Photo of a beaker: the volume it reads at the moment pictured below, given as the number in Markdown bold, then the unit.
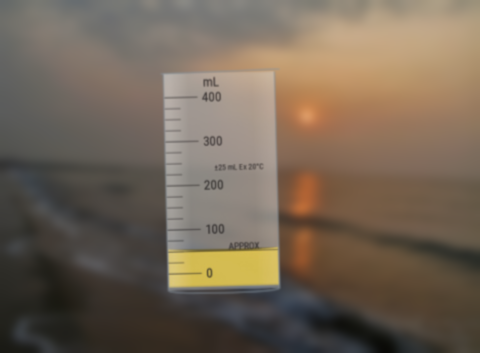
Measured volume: **50** mL
